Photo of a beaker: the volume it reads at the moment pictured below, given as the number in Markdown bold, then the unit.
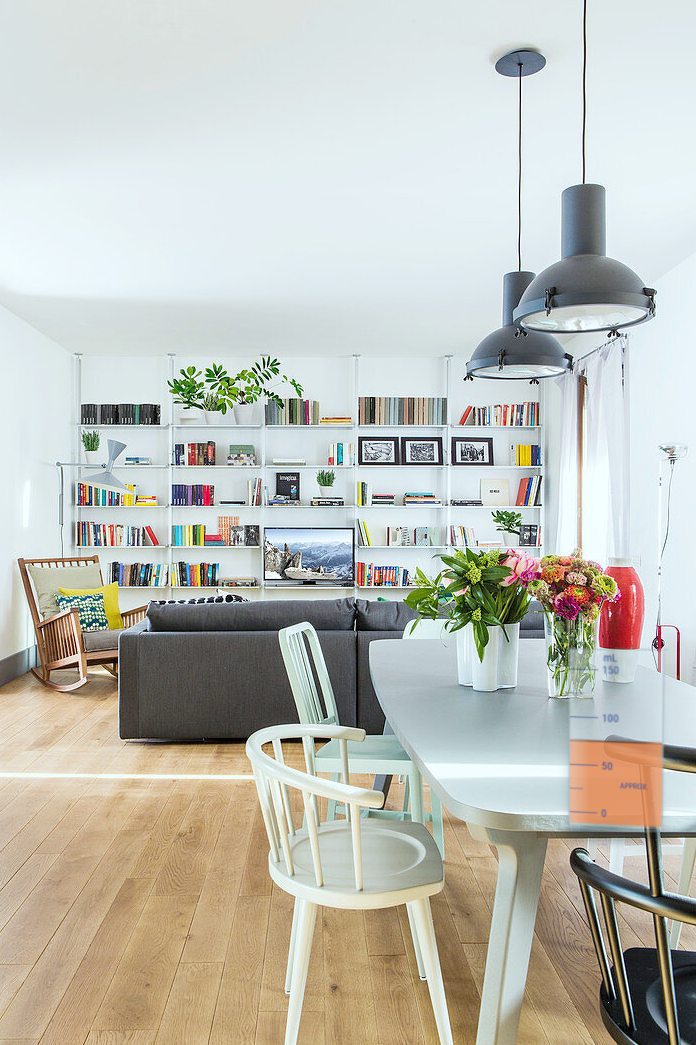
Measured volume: **75** mL
